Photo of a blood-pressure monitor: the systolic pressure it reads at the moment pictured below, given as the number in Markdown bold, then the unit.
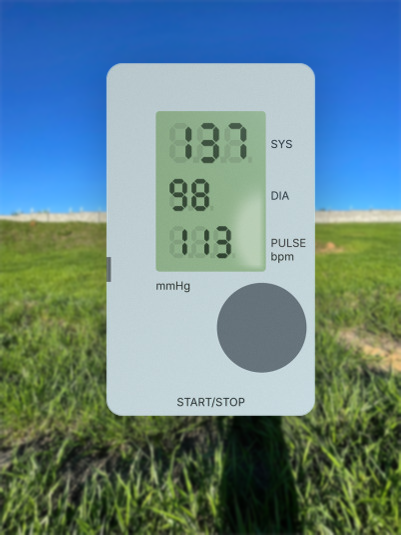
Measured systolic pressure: **137** mmHg
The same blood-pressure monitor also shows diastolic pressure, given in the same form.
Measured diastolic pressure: **98** mmHg
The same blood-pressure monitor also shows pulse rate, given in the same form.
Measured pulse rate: **113** bpm
